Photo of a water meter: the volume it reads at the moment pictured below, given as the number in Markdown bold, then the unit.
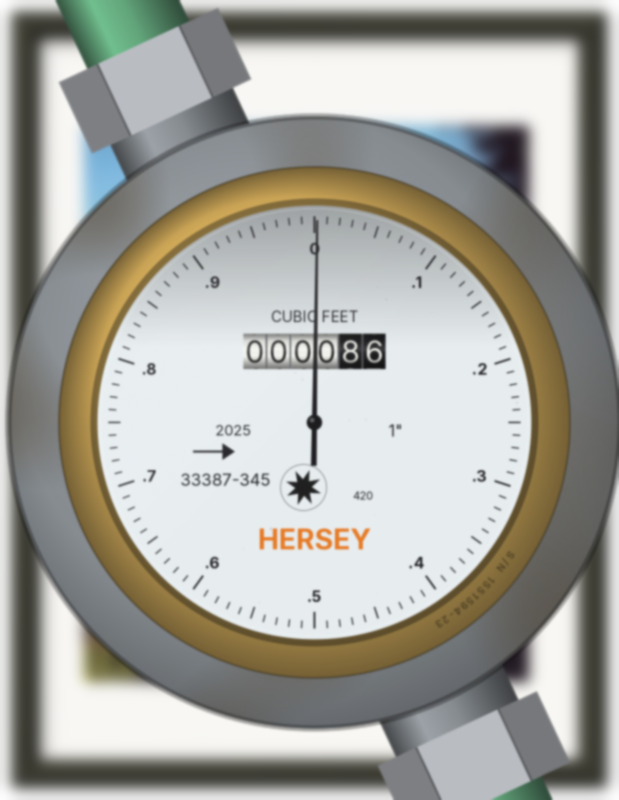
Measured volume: **86.00** ft³
